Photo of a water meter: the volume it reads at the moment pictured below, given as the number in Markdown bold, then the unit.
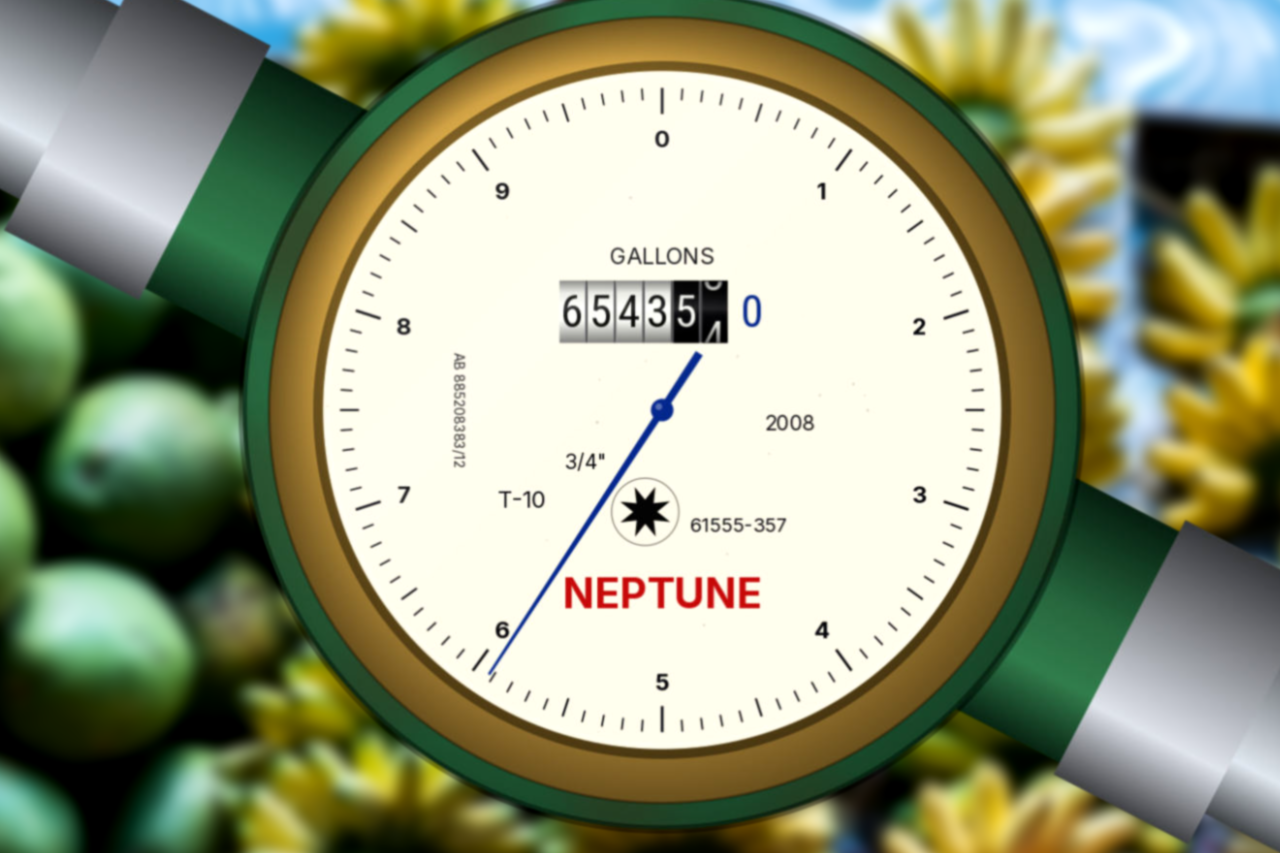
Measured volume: **6543535.9** gal
